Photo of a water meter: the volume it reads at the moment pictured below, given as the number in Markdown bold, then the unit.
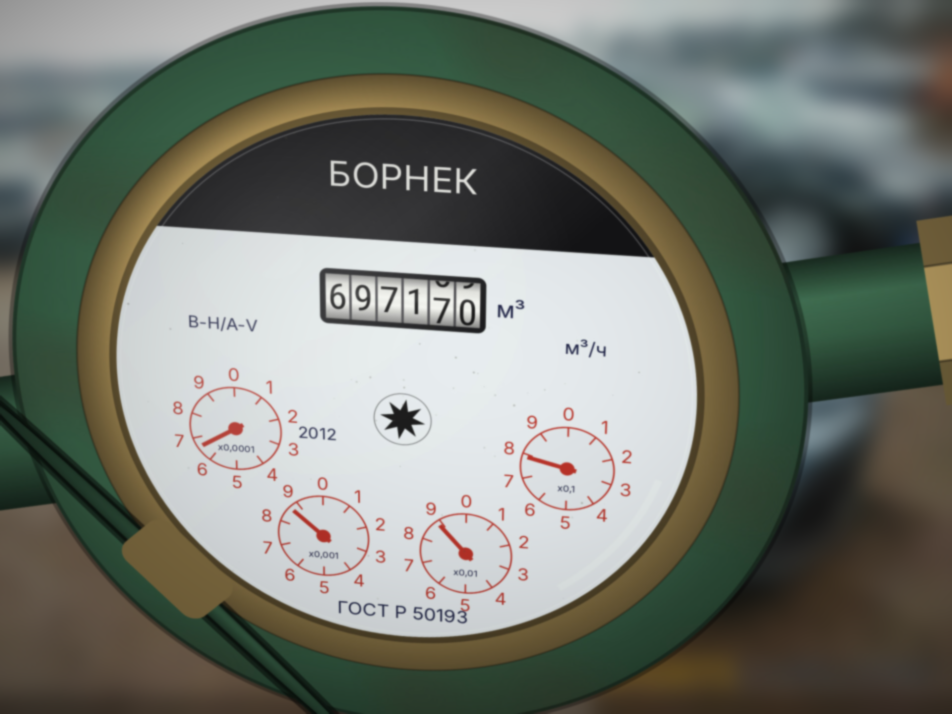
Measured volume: **697169.7886** m³
